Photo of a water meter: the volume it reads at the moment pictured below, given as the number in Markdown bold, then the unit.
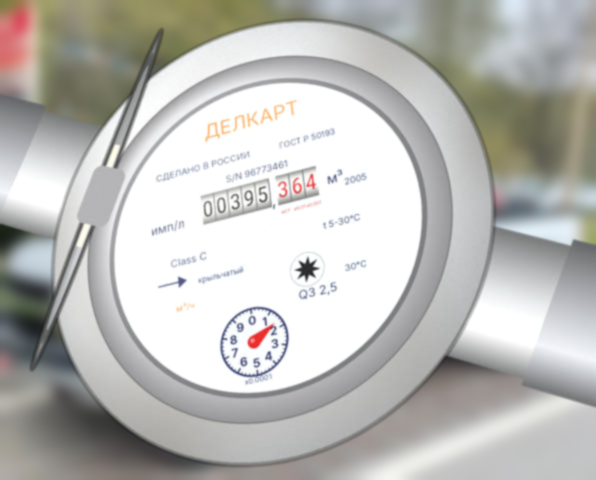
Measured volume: **395.3641** m³
